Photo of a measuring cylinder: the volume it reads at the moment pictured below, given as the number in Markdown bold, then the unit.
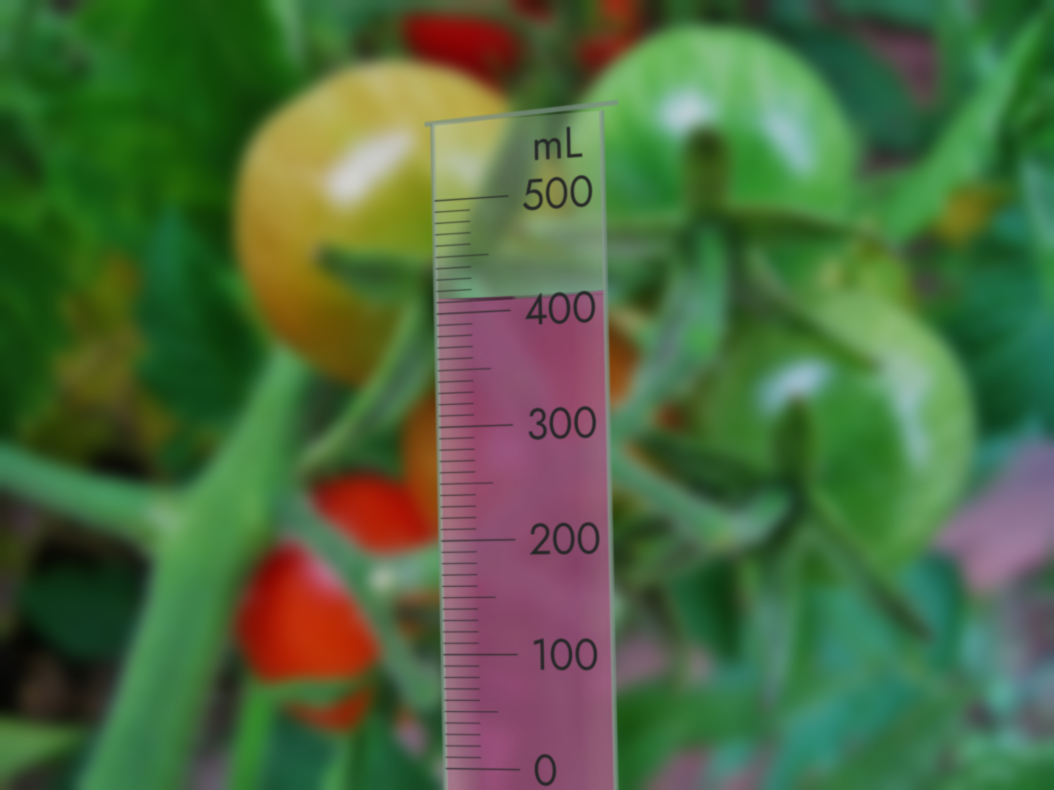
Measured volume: **410** mL
